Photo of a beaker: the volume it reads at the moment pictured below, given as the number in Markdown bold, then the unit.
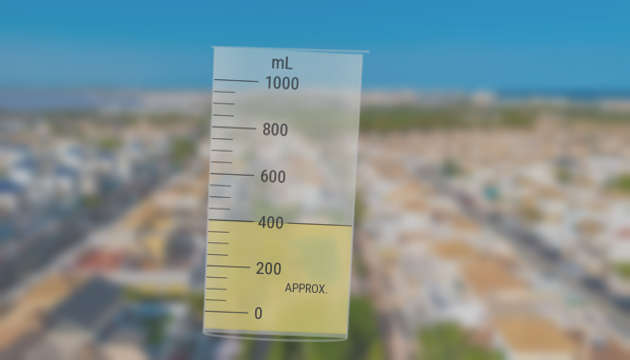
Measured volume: **400** mL
